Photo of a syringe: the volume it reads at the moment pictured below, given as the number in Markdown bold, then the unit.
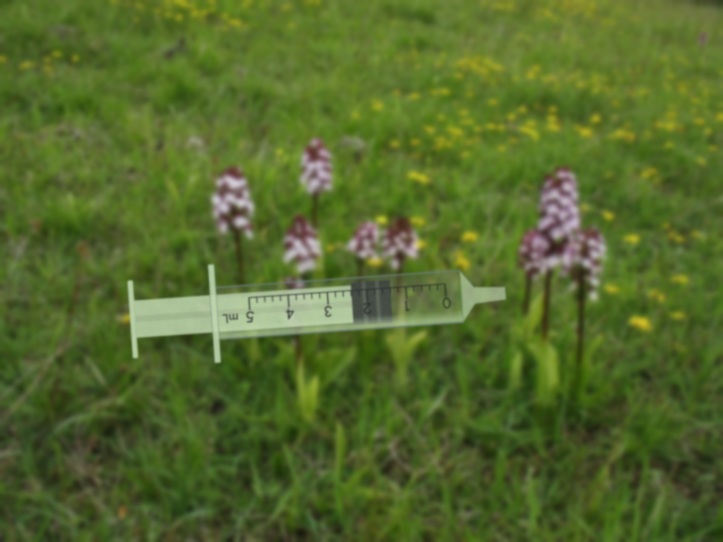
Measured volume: **1.4** mL
